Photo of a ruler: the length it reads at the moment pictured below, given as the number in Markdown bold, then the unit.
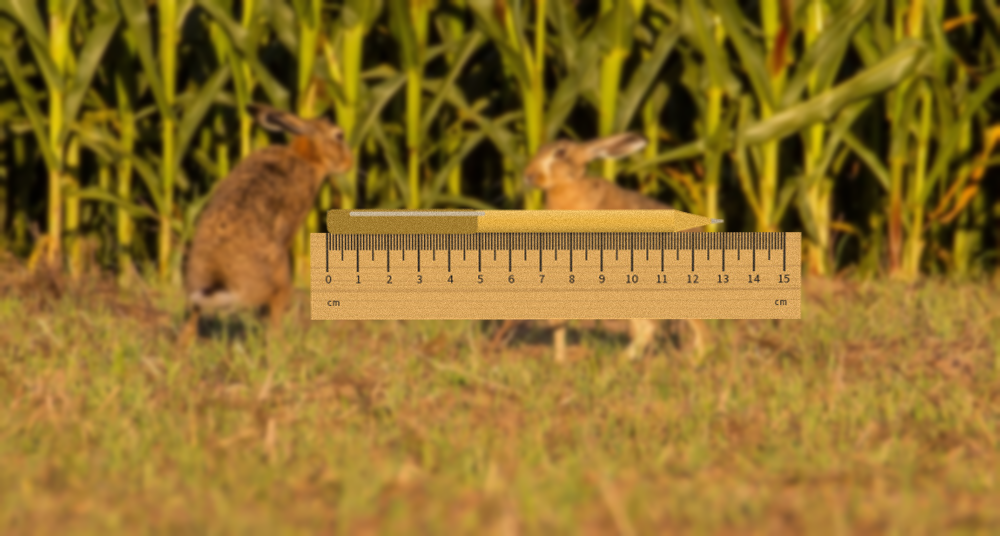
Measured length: **13** cm
